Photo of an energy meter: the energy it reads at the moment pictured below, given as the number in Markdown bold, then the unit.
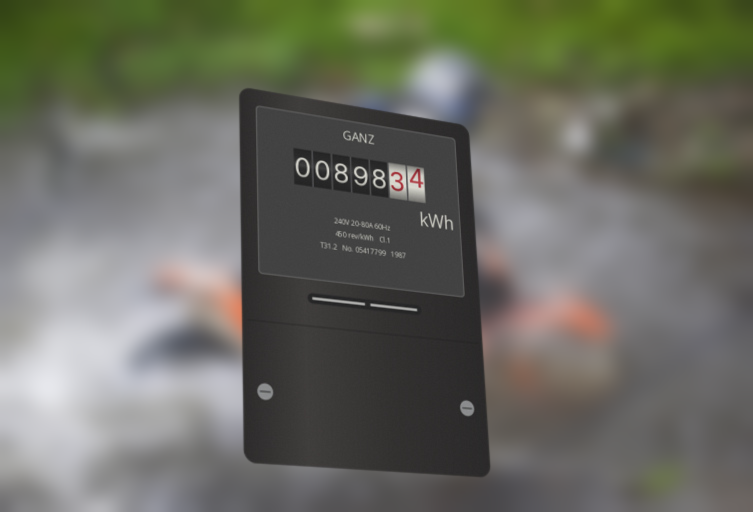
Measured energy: **898.34** kWh
